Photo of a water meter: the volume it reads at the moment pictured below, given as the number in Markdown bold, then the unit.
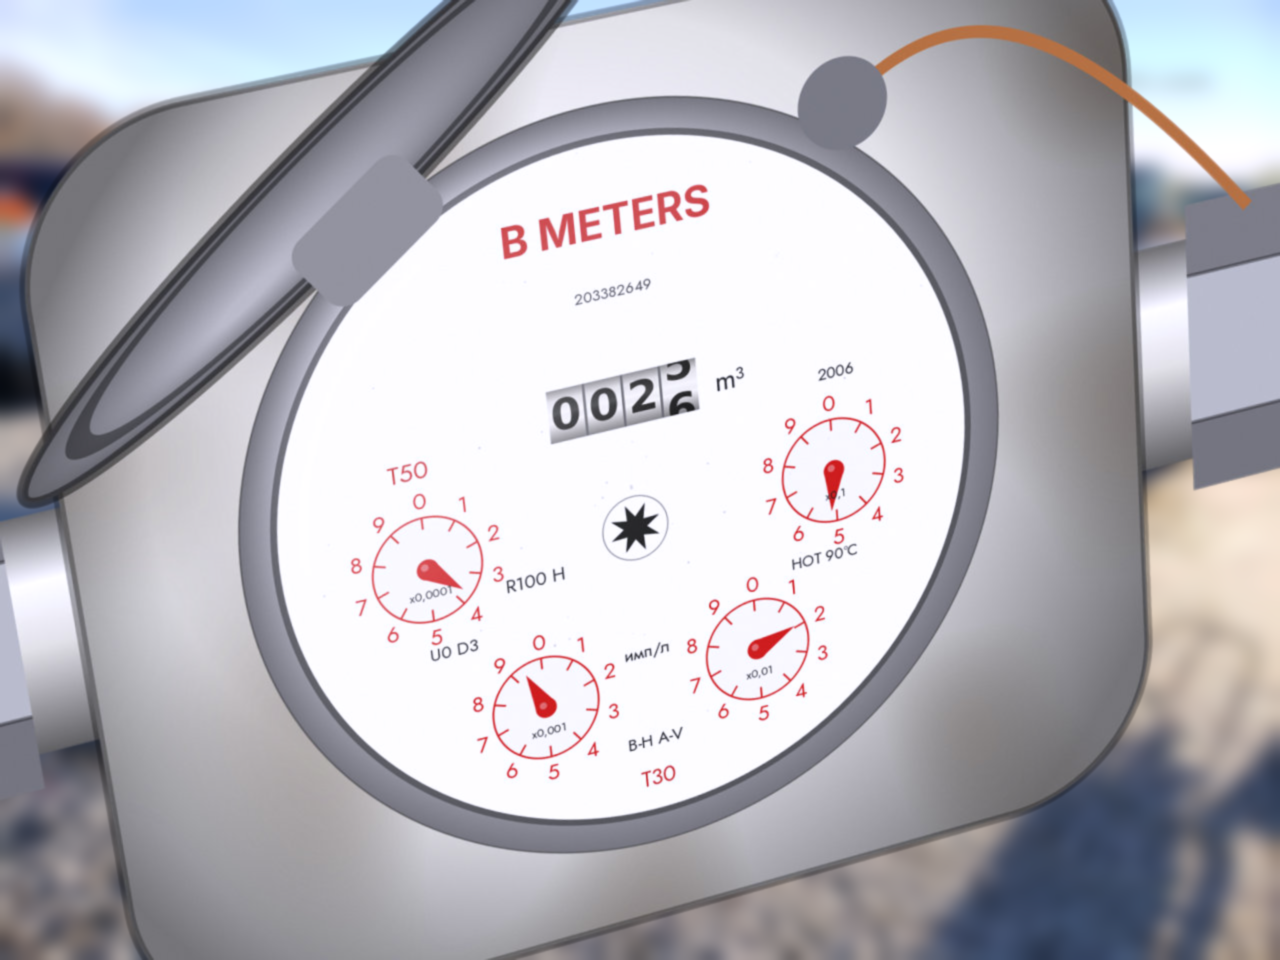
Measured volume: **25.5193** m³
